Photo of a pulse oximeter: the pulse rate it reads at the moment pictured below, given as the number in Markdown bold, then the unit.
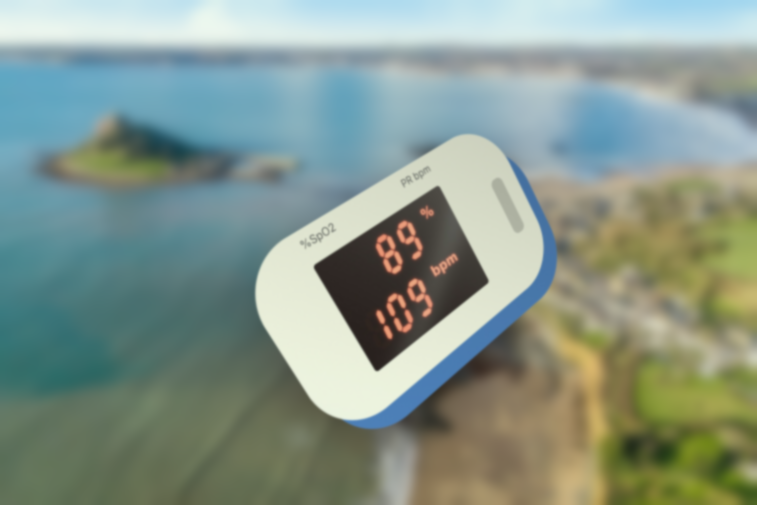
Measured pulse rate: **109** bpm
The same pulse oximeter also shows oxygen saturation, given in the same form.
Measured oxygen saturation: **89** %
